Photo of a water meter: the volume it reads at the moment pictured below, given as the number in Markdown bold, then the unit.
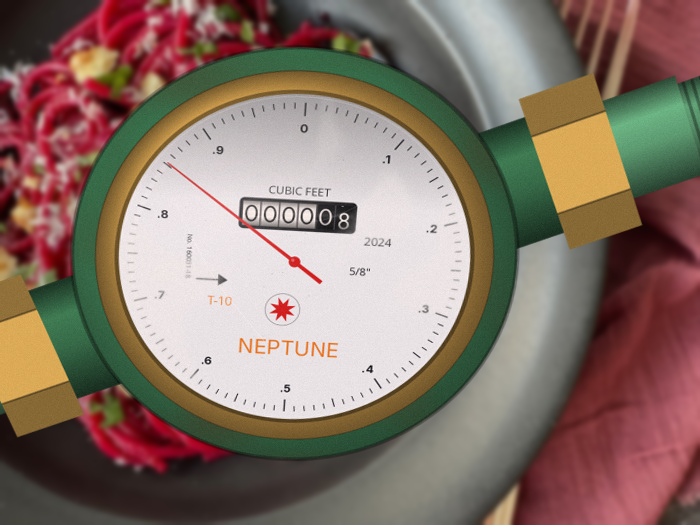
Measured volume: **7.85** ft³
